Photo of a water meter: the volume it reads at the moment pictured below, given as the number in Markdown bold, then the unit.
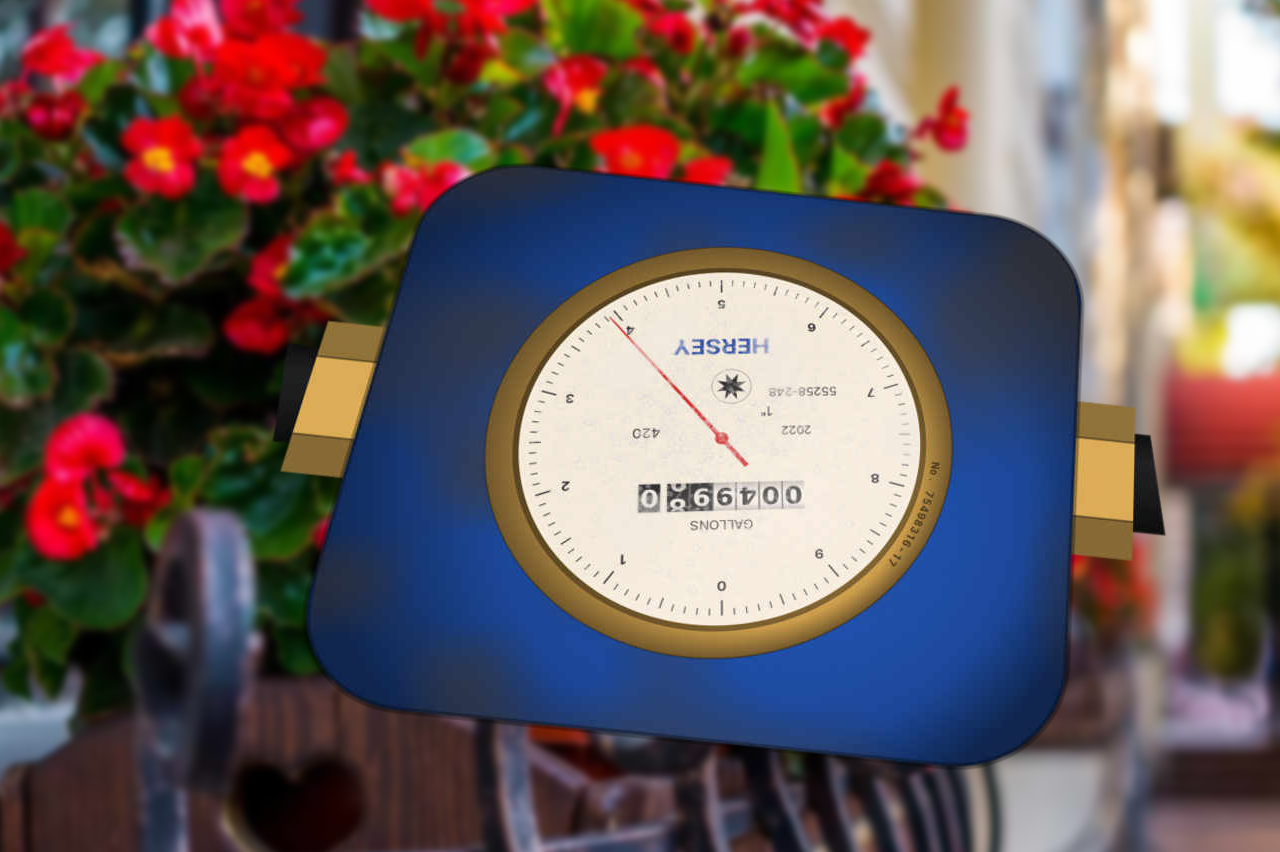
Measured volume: **49983.9** gal
